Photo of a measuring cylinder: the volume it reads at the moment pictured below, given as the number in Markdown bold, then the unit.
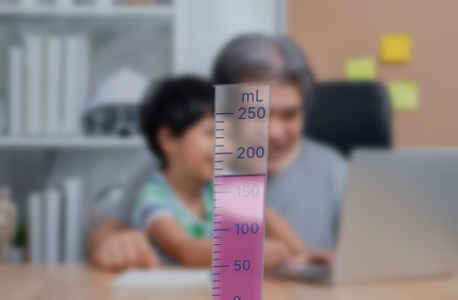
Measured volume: **170** mL
